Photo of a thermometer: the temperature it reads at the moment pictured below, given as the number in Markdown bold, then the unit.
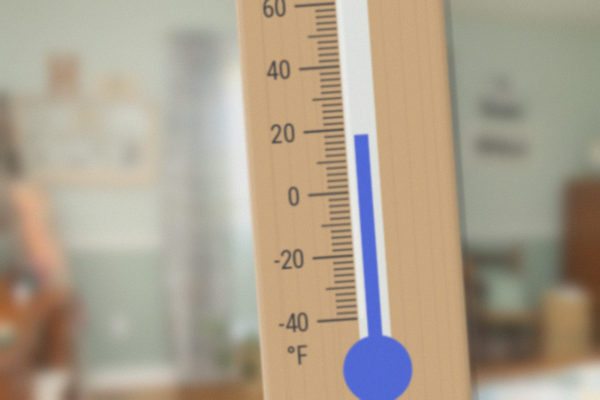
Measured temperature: **18** °F
